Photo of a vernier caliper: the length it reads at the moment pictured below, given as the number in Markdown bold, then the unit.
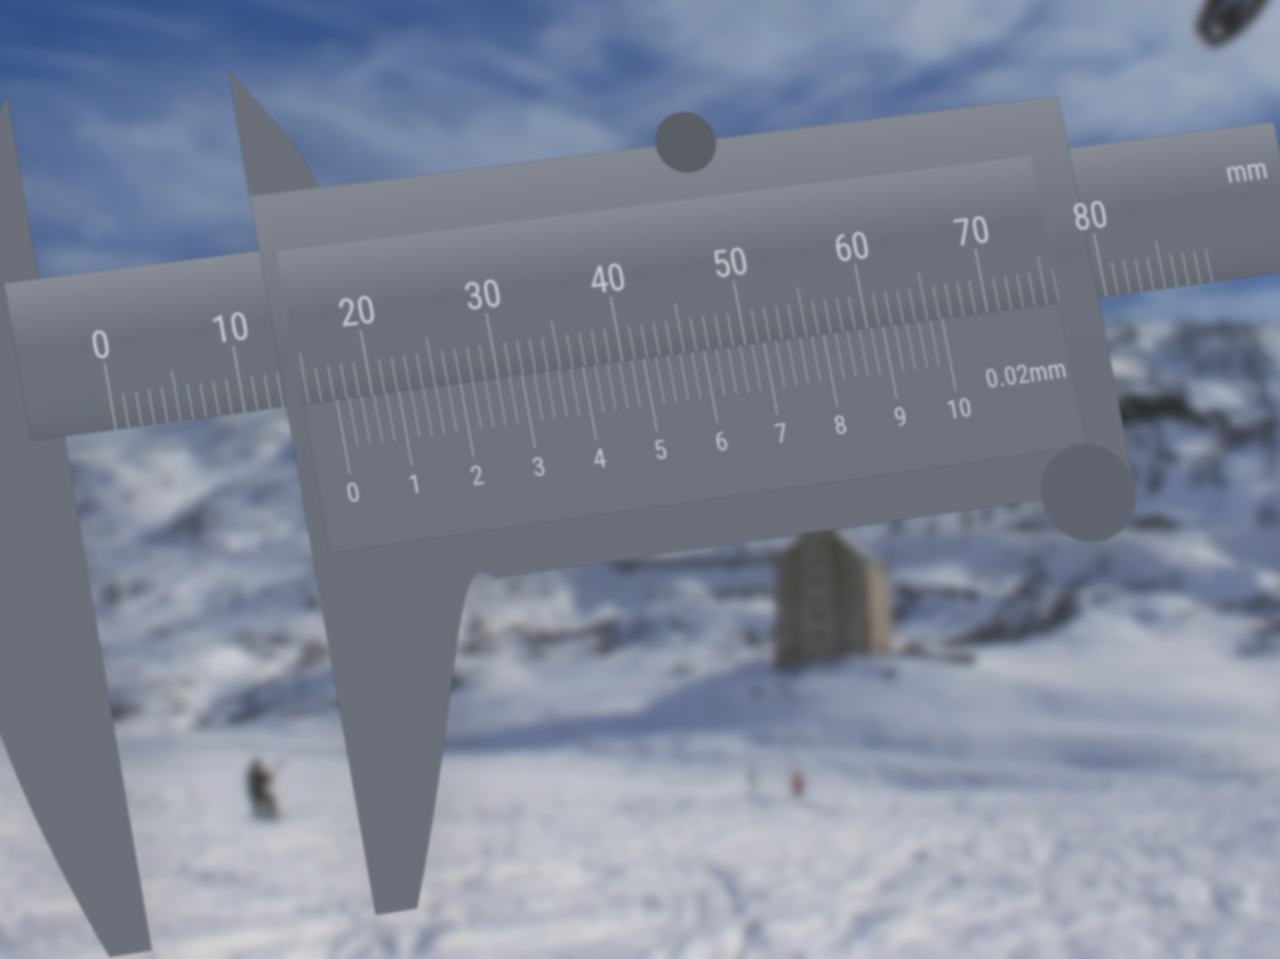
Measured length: **17.2** mm
